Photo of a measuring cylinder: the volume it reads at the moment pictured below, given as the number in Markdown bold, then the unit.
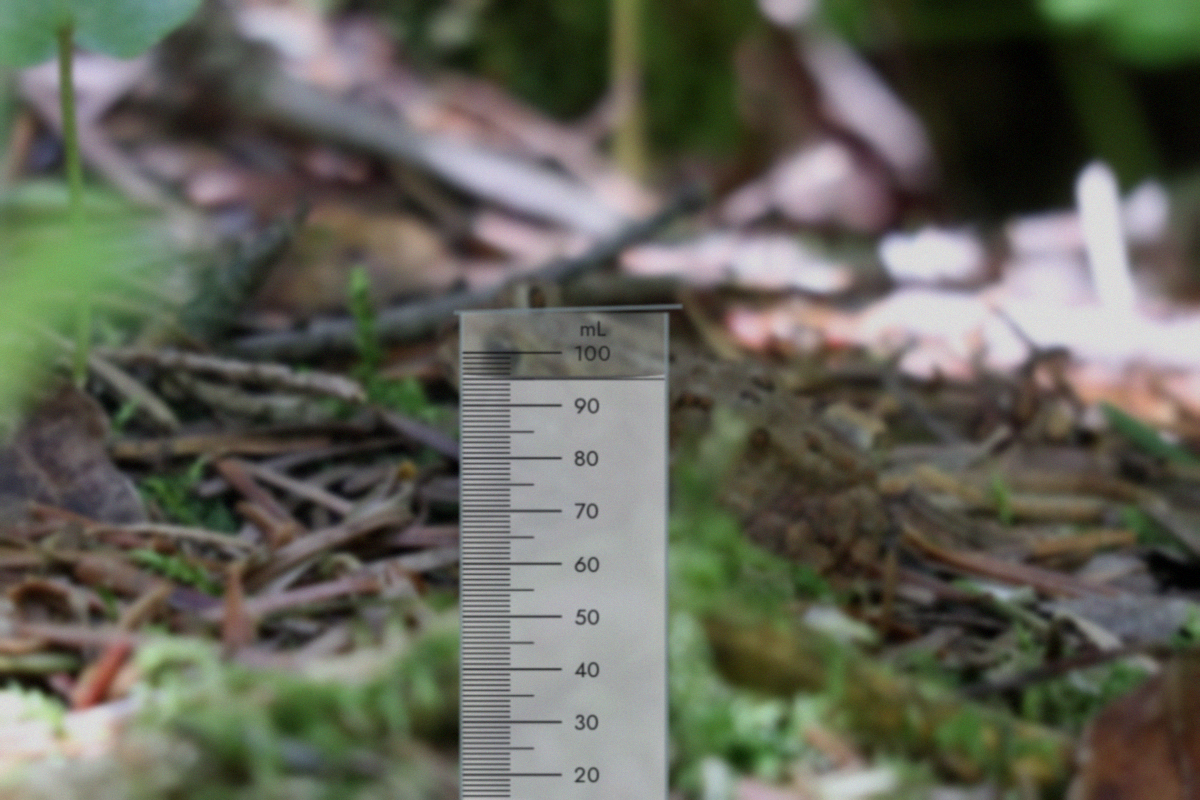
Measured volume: **95** mL
